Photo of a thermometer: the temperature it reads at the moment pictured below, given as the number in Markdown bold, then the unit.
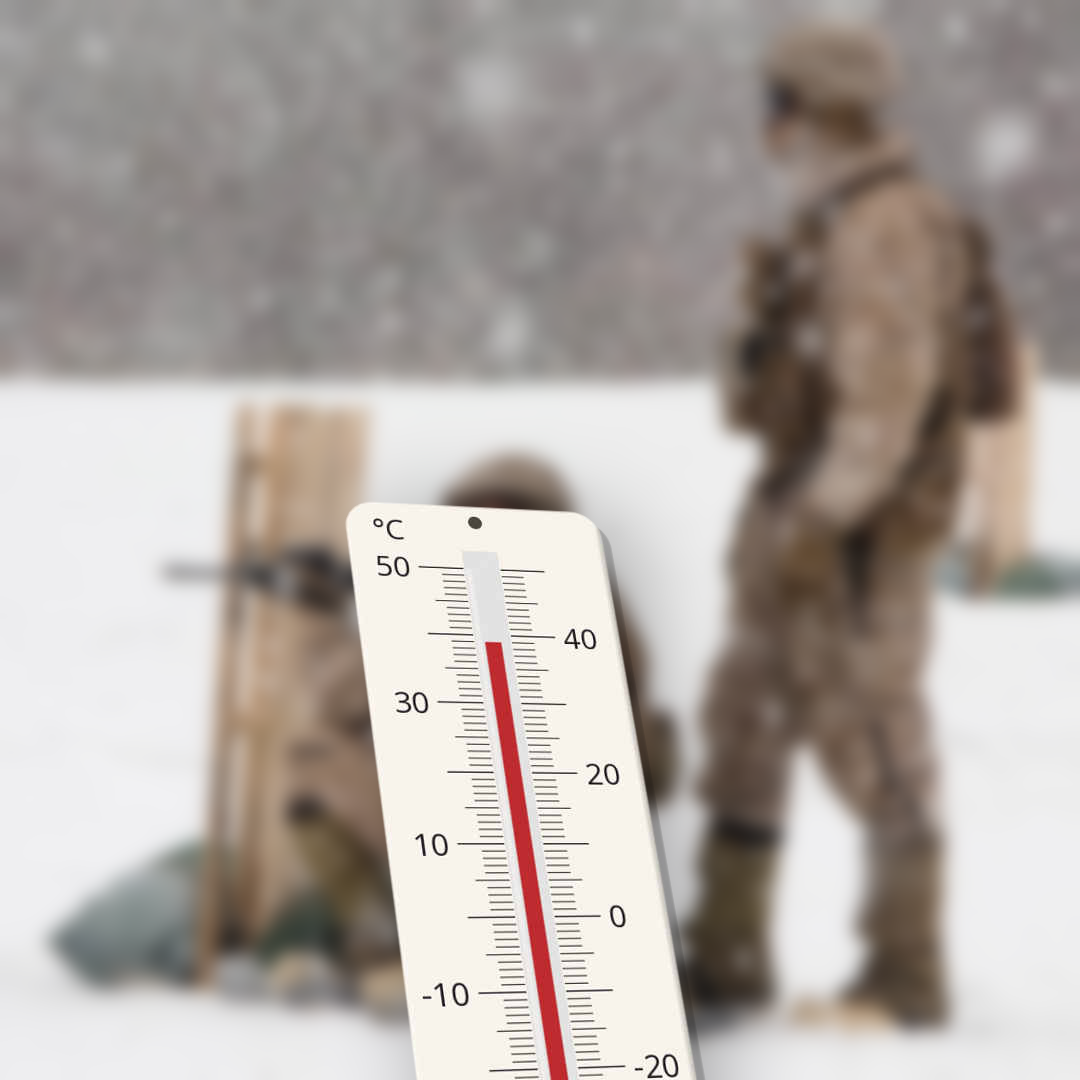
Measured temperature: **39** °C
